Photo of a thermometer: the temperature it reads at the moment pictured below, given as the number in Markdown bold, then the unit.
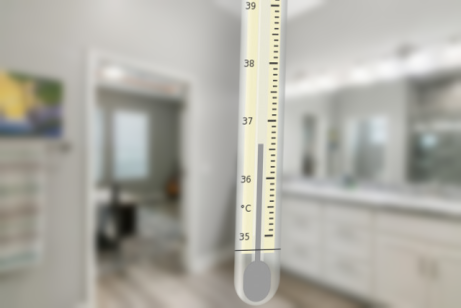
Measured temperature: **36.6** °C
